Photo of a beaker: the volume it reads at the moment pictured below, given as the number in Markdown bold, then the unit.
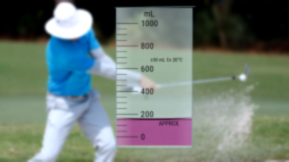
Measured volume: **150** mL
